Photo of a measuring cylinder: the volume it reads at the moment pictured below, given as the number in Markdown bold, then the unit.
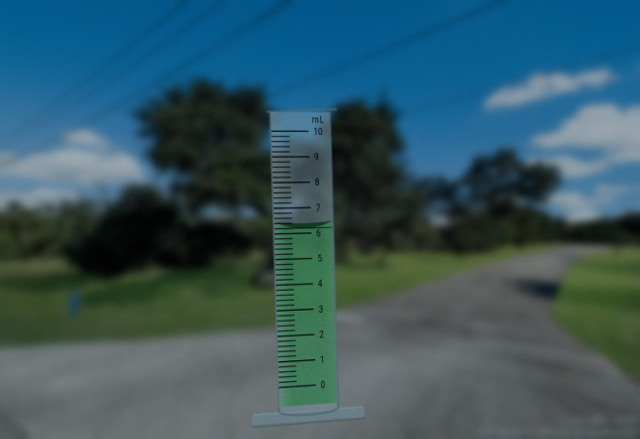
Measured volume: **6.2** mL
